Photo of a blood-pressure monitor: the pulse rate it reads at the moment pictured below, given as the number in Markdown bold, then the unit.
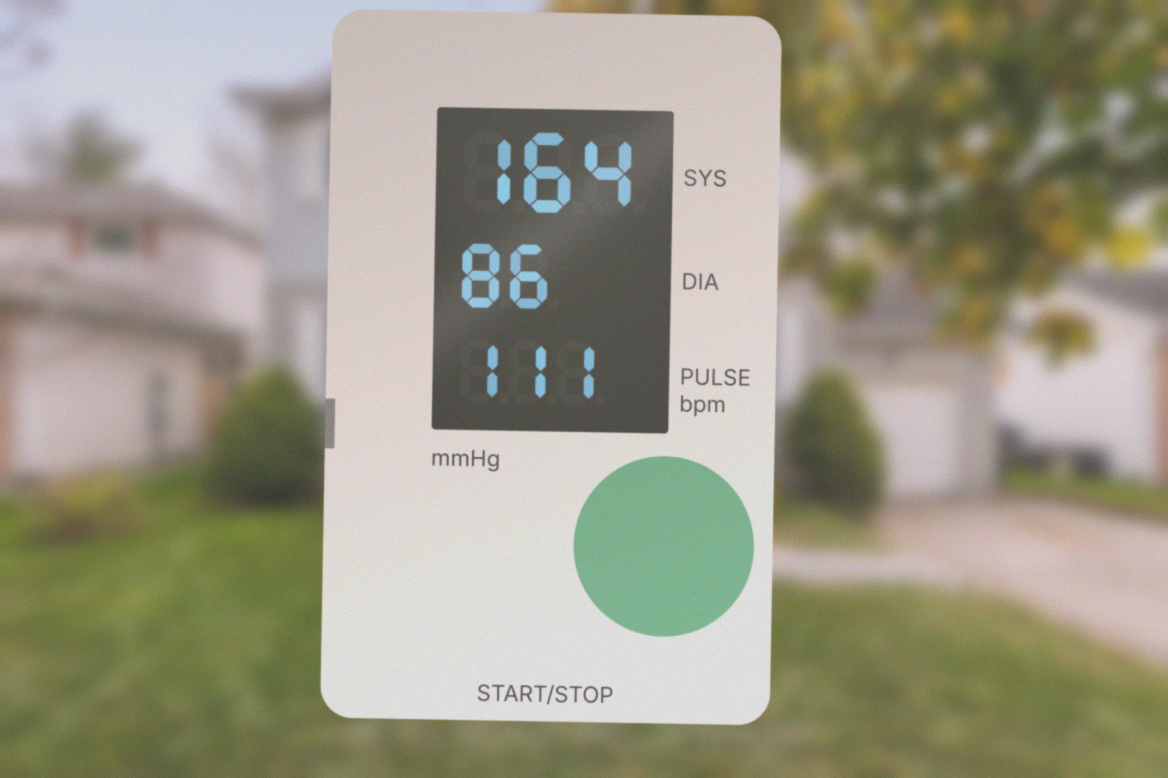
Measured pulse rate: **111** bpm
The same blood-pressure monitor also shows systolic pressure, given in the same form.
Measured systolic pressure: **164** mmHg
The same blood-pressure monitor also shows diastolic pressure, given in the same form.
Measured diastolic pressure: **86** mmHg
